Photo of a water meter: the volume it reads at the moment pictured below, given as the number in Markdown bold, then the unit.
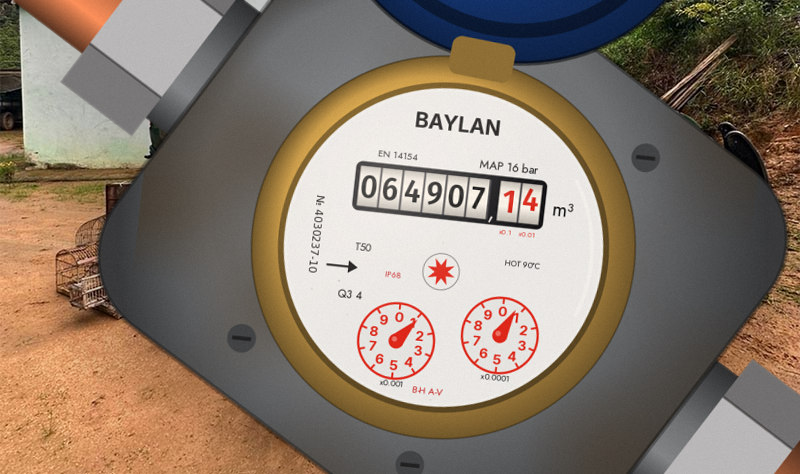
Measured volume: **64907.1410** m³
